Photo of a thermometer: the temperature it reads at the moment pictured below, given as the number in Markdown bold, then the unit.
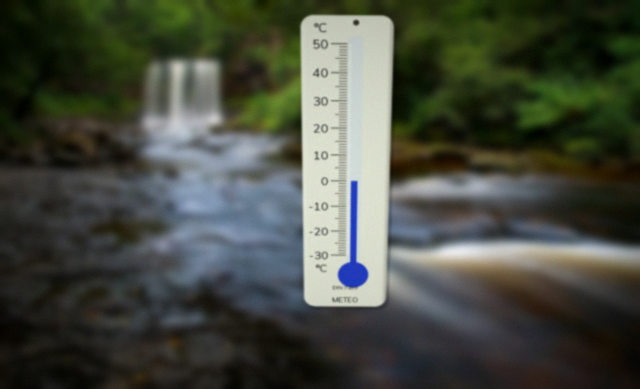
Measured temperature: **0** °C
